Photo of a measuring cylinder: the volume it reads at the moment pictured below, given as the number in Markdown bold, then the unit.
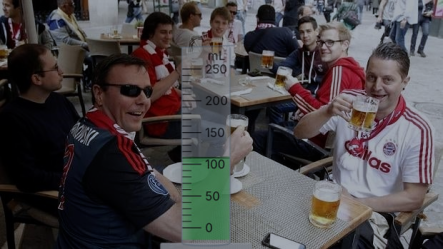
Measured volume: **110** mL
